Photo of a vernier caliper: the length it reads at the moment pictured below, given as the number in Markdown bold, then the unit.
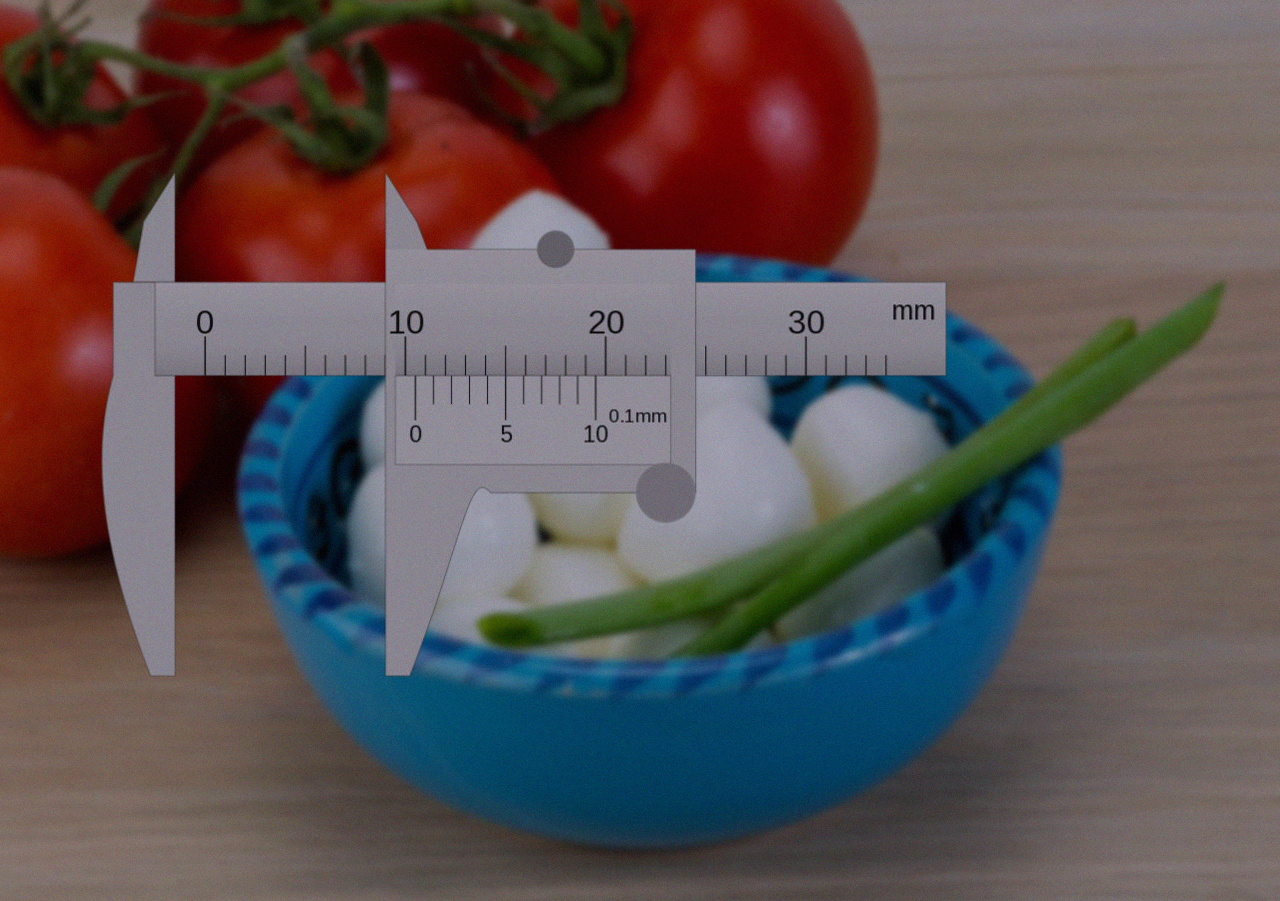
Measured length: **10.5** mm
